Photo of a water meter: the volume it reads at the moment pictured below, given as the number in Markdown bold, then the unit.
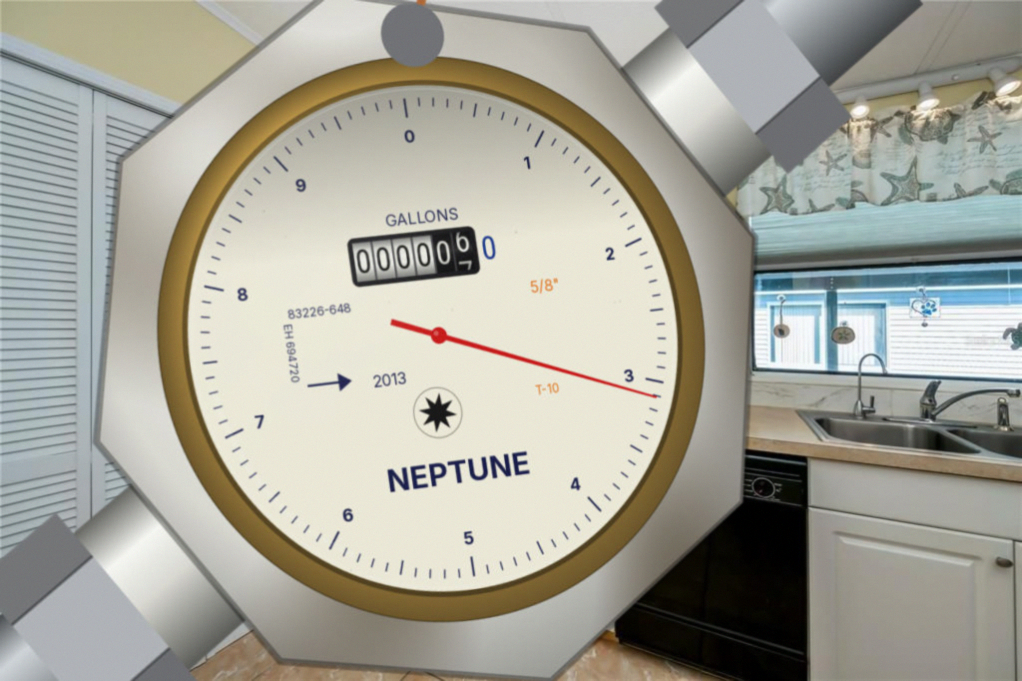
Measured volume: **63.1** gal
